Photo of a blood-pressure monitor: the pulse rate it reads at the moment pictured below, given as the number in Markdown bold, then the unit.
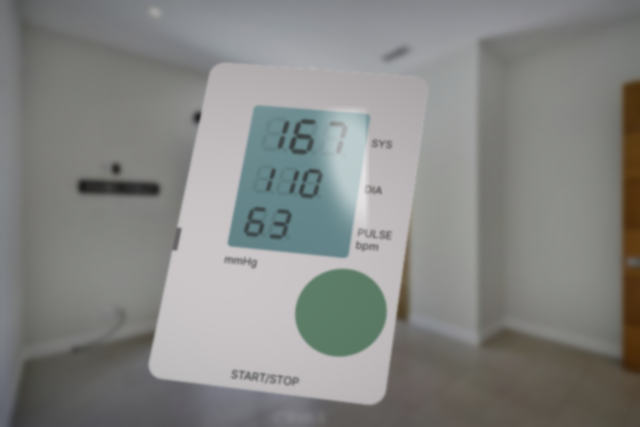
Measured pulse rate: **63** bpm
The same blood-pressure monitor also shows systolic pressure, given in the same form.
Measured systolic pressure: **167** mmHg
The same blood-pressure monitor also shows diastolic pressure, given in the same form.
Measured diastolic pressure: **110** mmHg
